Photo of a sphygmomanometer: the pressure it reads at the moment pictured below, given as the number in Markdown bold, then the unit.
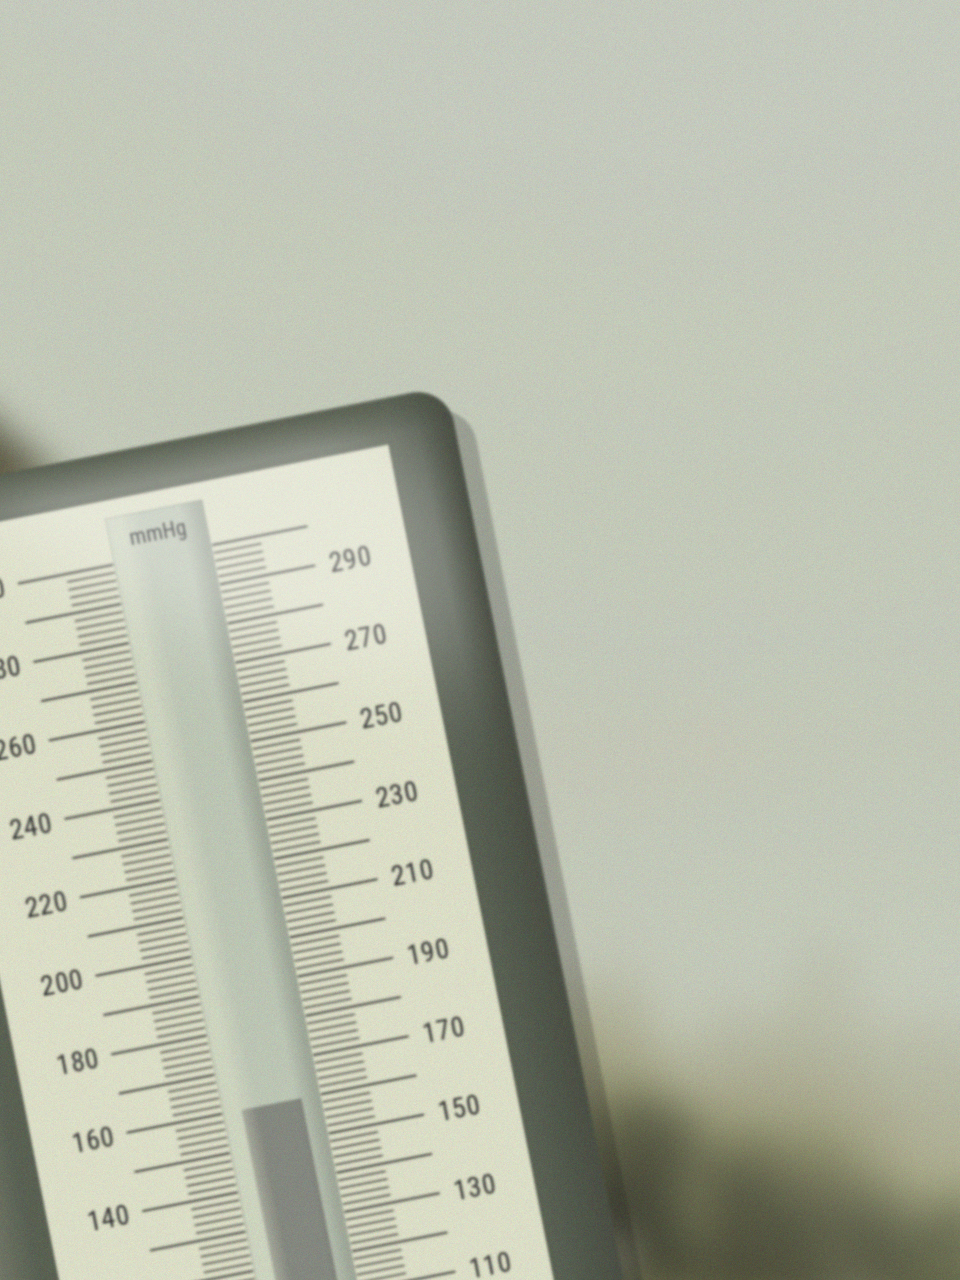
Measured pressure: **160** mmHg
